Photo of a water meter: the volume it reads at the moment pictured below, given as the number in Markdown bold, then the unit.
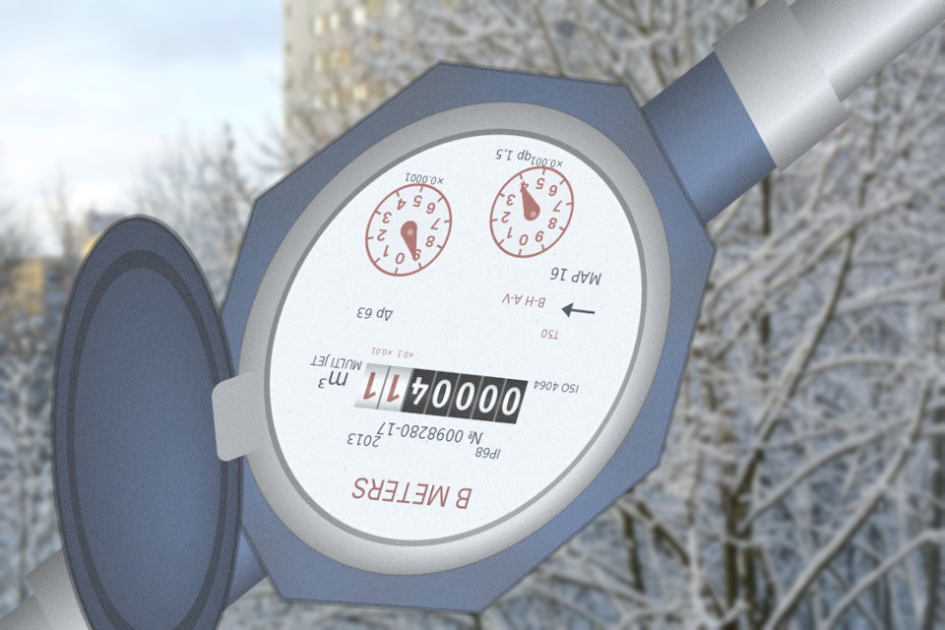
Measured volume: **4.1139** m³
